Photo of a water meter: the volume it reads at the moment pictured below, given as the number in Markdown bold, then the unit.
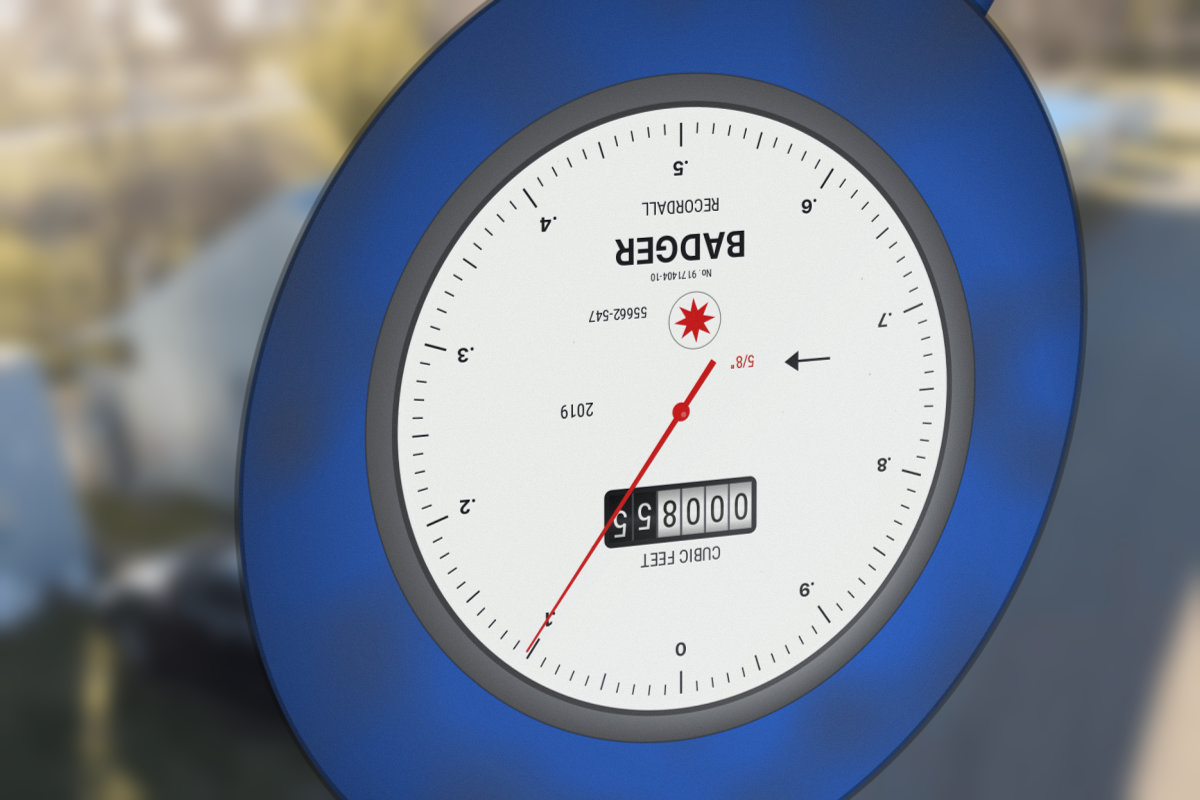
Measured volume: **855.10** ft³
